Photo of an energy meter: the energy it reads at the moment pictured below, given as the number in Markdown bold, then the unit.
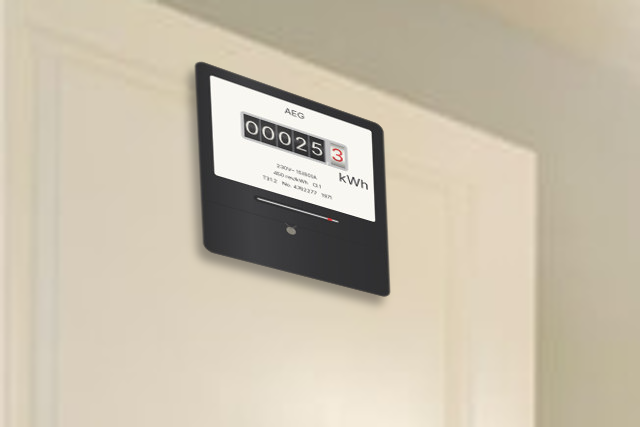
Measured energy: **25.3** kWh
